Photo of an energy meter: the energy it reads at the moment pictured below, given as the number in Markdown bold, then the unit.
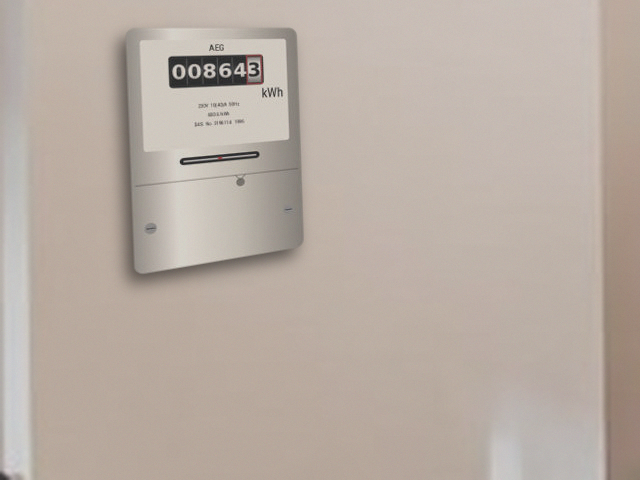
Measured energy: **864.3** kWh
